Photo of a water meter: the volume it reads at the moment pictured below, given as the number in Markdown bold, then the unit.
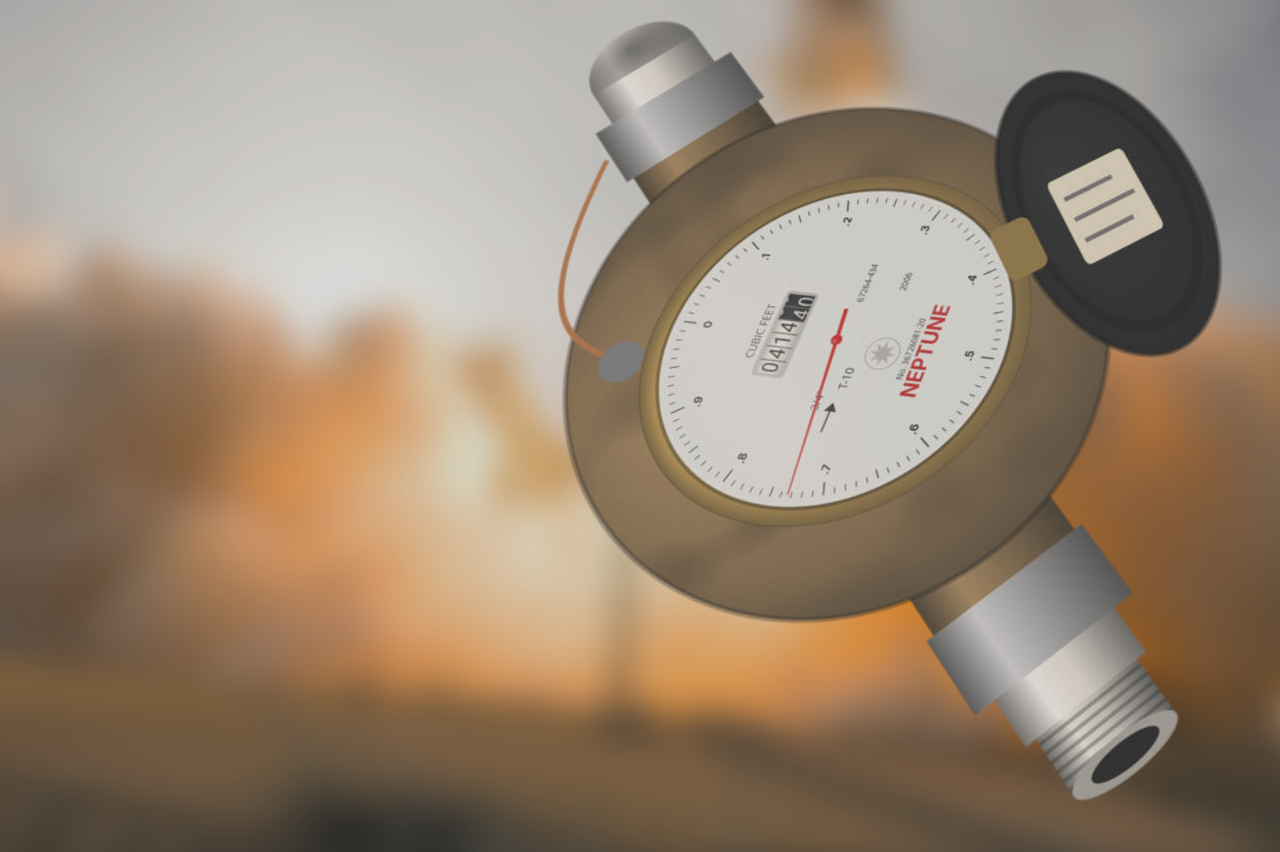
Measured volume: **41439.73** ft³
